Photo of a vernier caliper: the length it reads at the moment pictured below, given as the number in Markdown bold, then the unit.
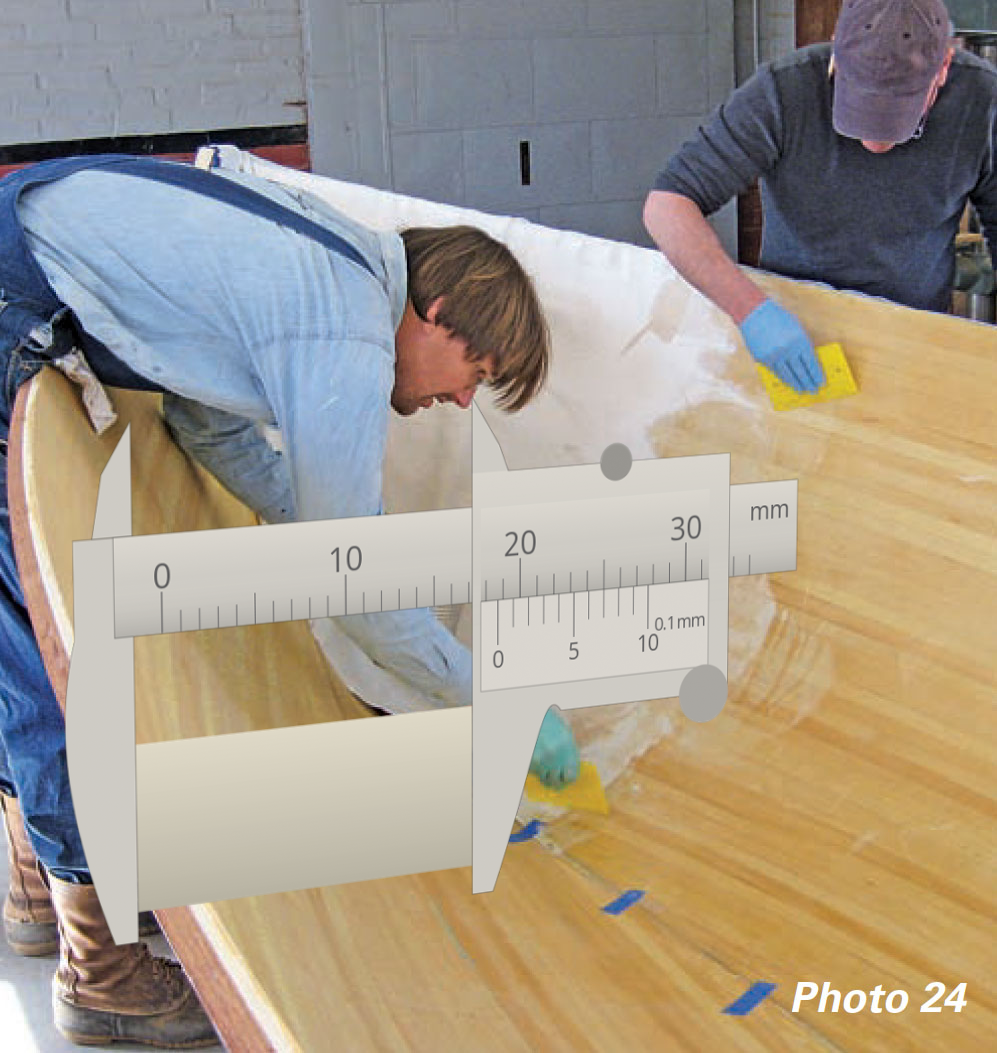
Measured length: **18.7** mm
